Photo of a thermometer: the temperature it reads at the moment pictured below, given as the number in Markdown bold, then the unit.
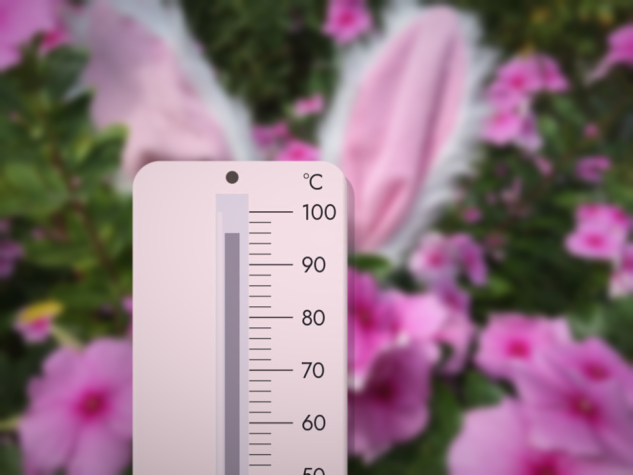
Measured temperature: **96** °C
